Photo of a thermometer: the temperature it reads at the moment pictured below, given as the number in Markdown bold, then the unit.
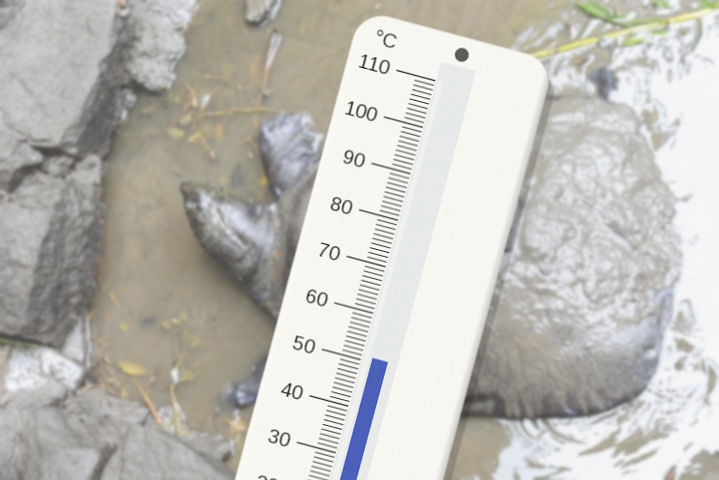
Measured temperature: **51** °C
